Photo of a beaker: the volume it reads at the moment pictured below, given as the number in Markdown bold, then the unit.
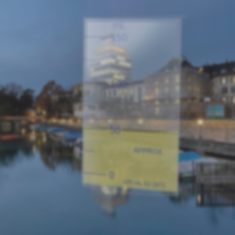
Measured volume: **50** mL
